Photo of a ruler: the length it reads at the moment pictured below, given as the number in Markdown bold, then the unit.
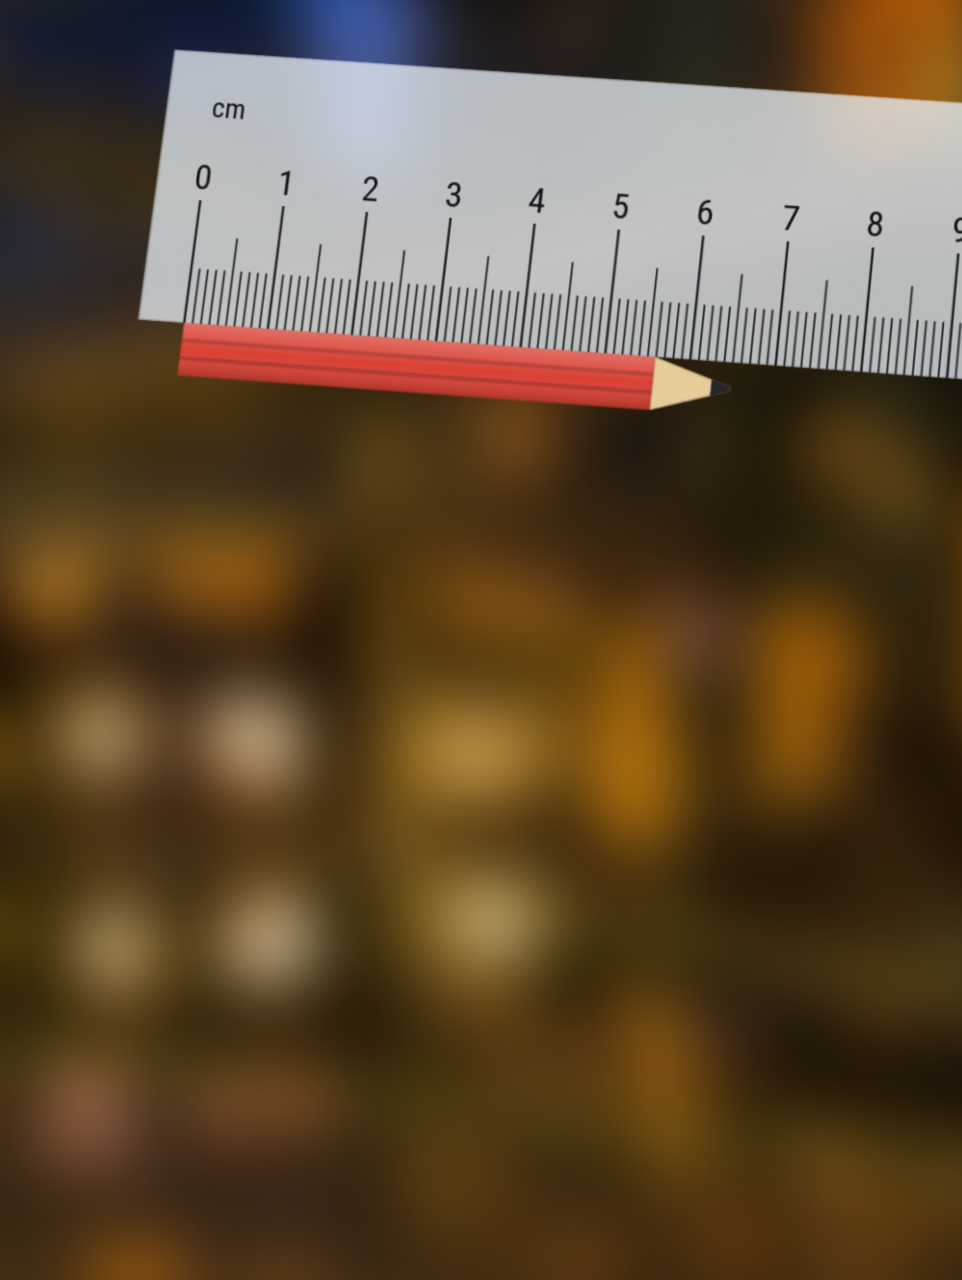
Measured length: **6.5** cm
